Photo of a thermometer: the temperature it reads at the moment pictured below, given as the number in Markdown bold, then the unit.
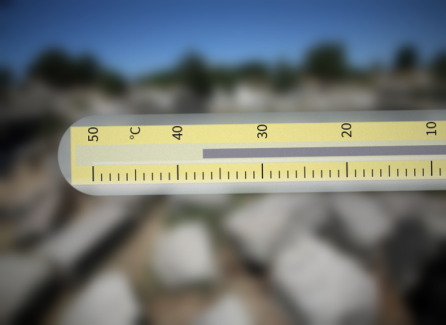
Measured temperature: **37** °C
